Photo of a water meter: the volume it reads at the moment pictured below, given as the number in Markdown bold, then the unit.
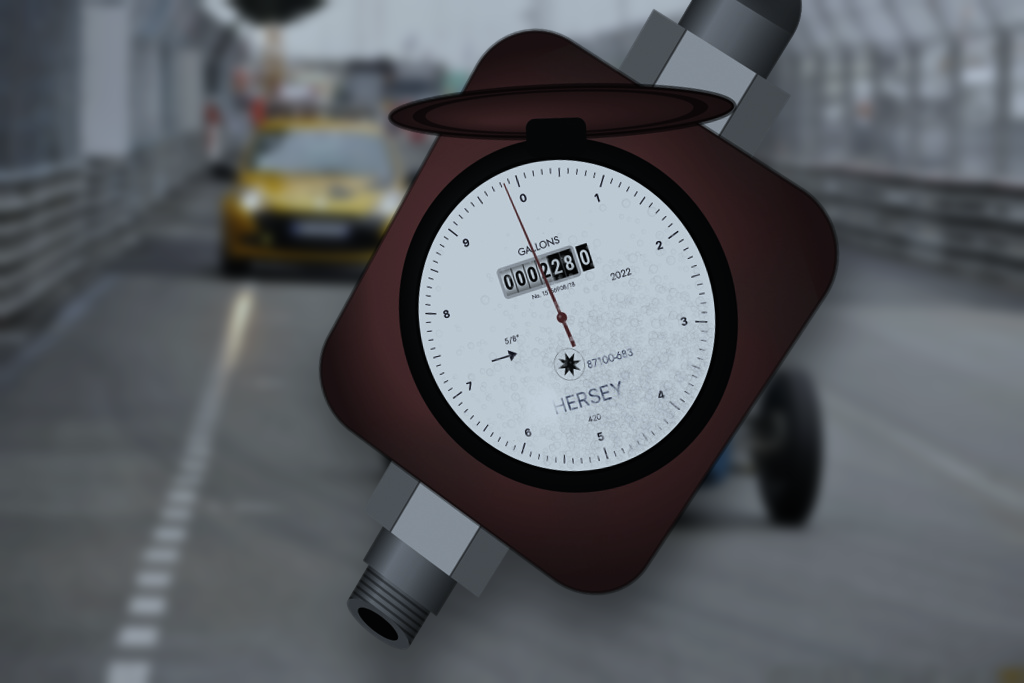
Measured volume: **2279.8** gal
